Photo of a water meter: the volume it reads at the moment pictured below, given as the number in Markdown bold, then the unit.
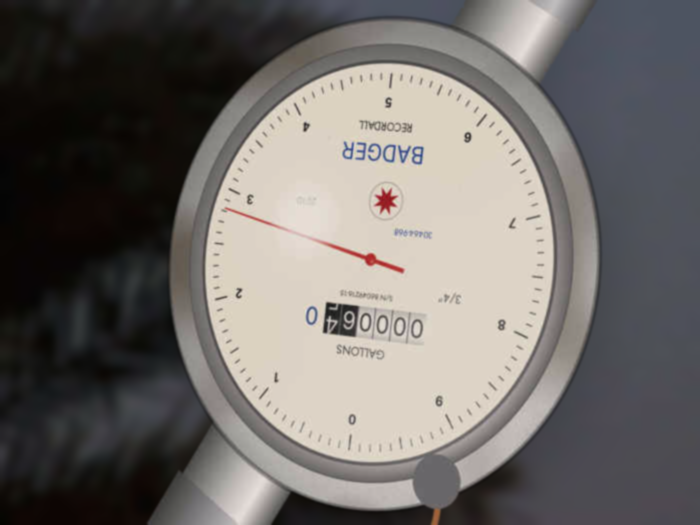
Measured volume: **642.8** gal
